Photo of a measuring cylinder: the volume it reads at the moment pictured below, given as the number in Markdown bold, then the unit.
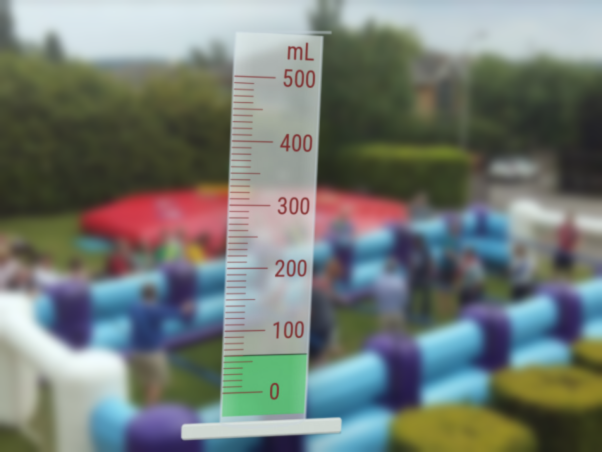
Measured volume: **60** mL
